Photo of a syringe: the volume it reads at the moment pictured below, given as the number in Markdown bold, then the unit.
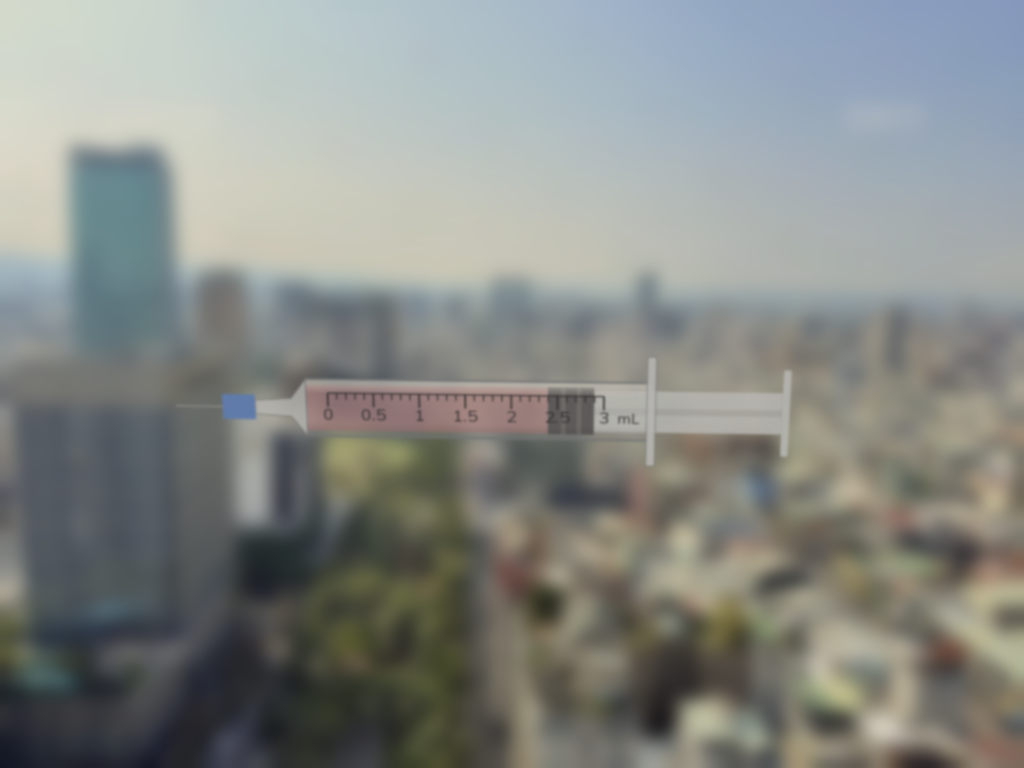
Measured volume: **2.4** mL
